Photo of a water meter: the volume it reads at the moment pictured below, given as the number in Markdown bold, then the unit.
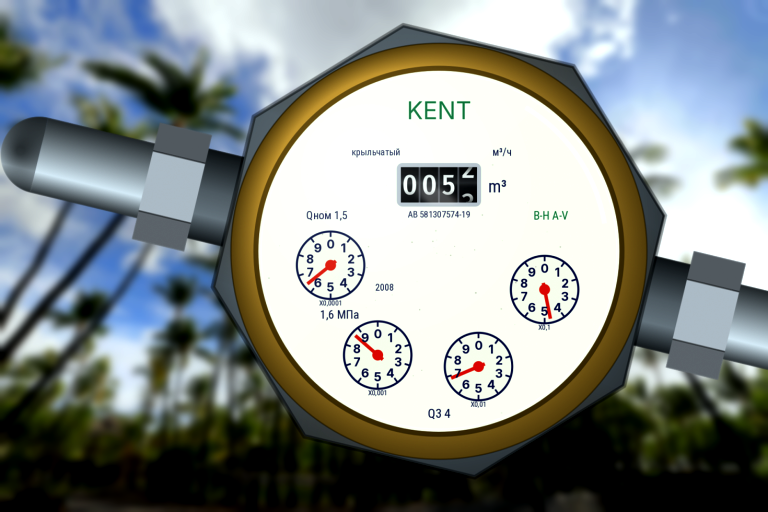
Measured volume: **52.4686** m³
